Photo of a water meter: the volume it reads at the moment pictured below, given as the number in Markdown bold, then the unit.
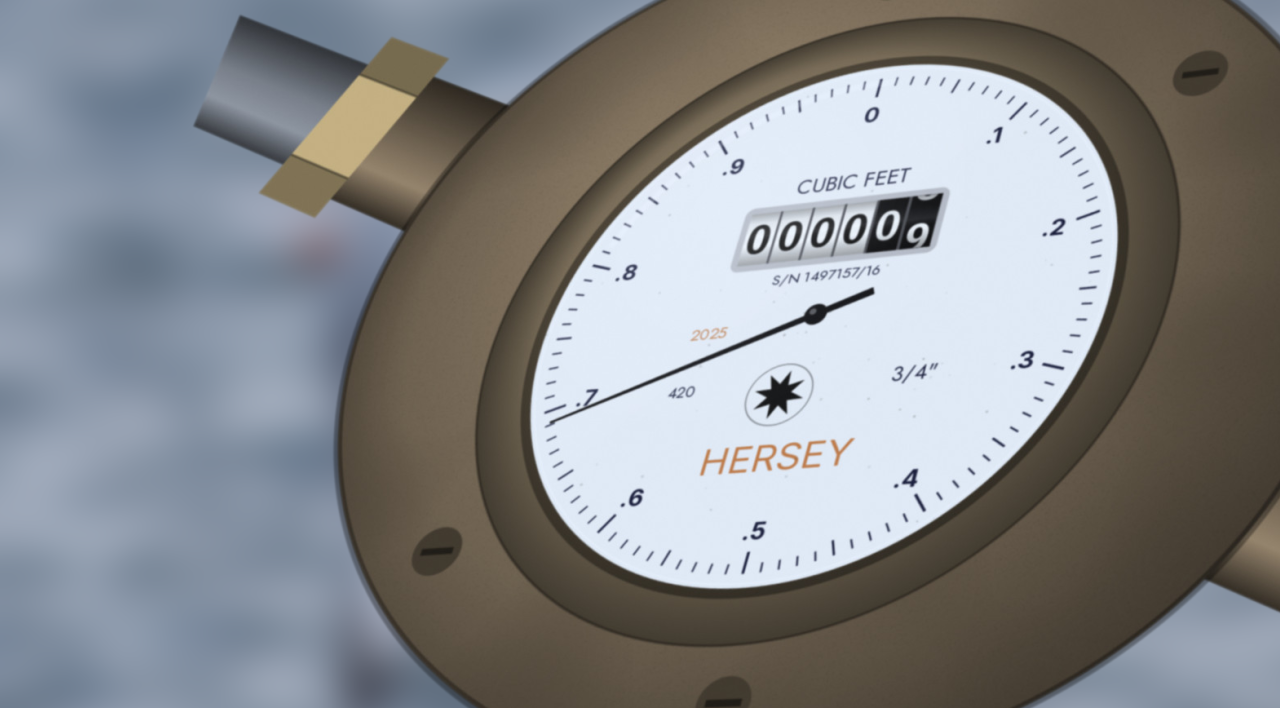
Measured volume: **8.69** ft³
